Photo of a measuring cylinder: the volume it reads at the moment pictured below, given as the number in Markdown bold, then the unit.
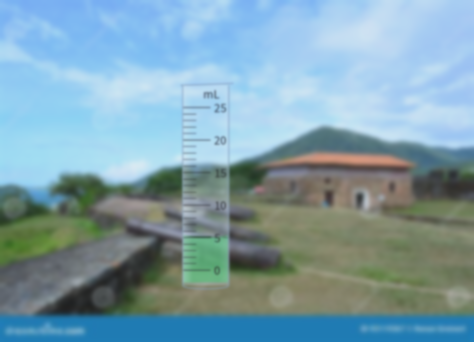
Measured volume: **5** mL
